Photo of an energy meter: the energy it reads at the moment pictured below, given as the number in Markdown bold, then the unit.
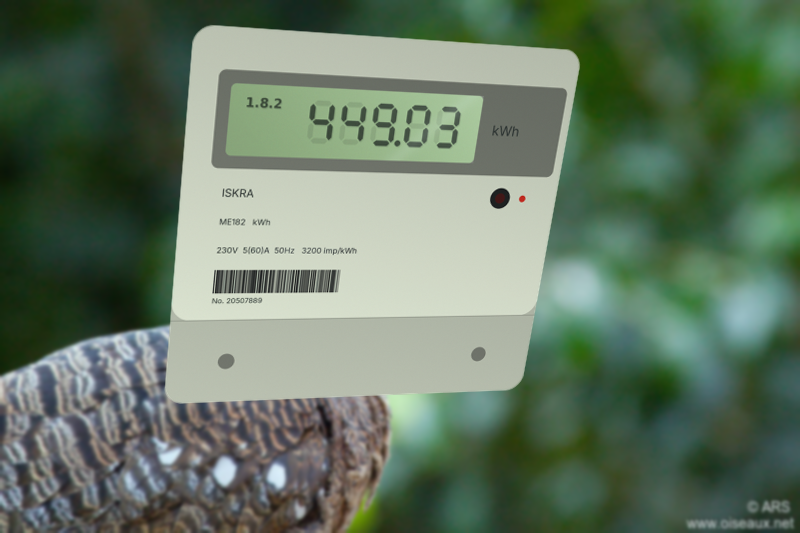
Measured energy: **449.03** kWh
